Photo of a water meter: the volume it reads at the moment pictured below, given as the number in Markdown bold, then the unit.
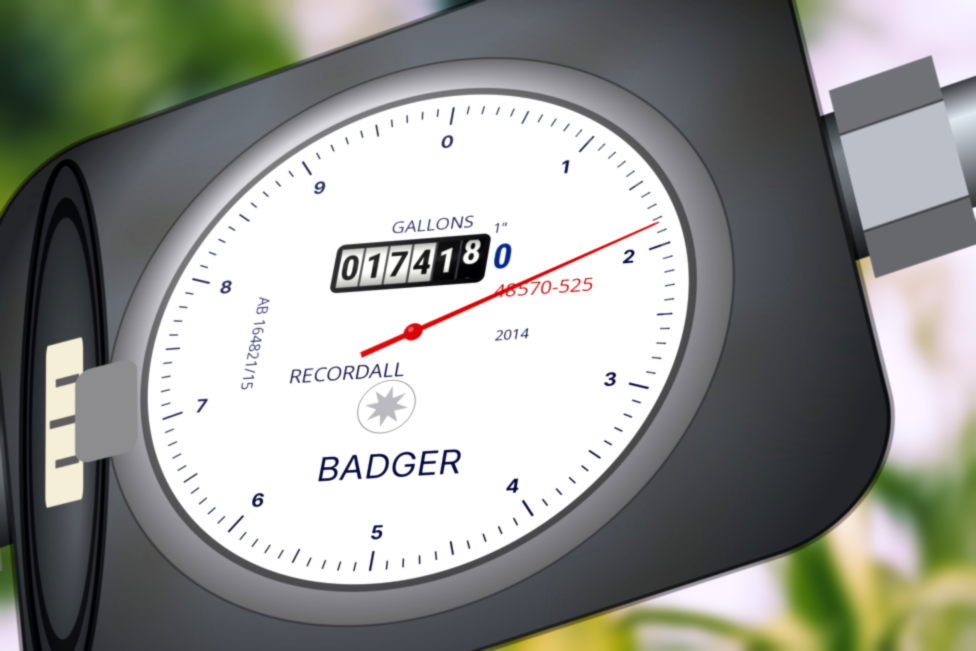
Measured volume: **174181.8** gal
